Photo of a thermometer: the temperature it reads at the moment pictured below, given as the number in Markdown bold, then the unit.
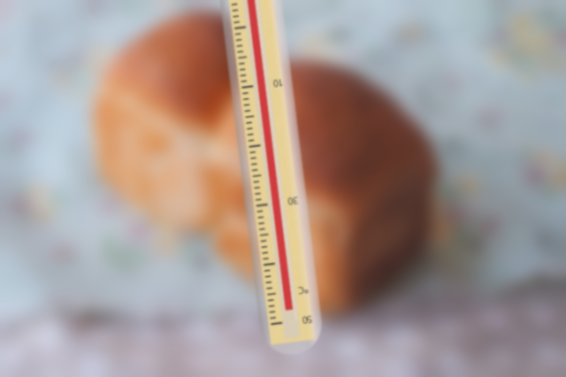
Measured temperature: **48** °C
